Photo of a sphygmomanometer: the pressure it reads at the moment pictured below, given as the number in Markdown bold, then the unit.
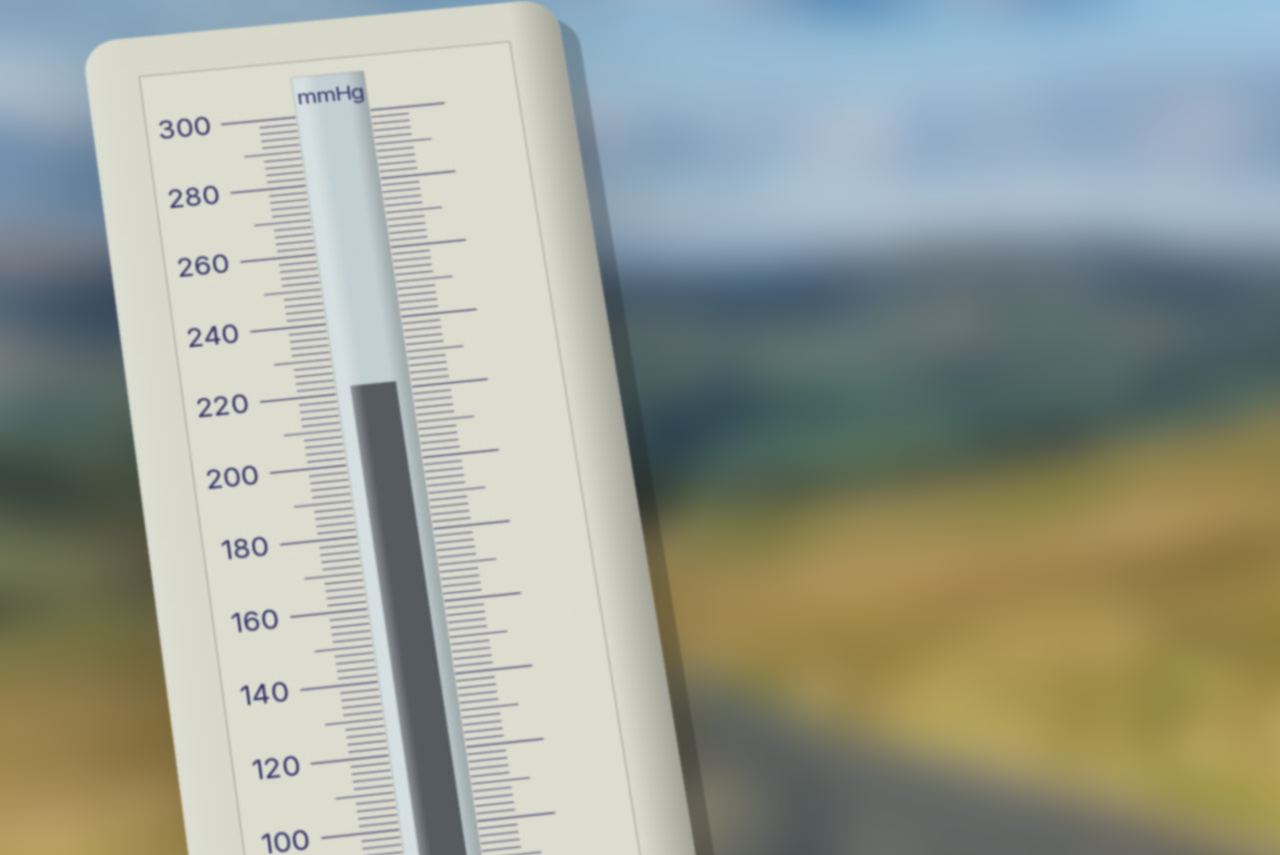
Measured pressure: **222** mmHg
